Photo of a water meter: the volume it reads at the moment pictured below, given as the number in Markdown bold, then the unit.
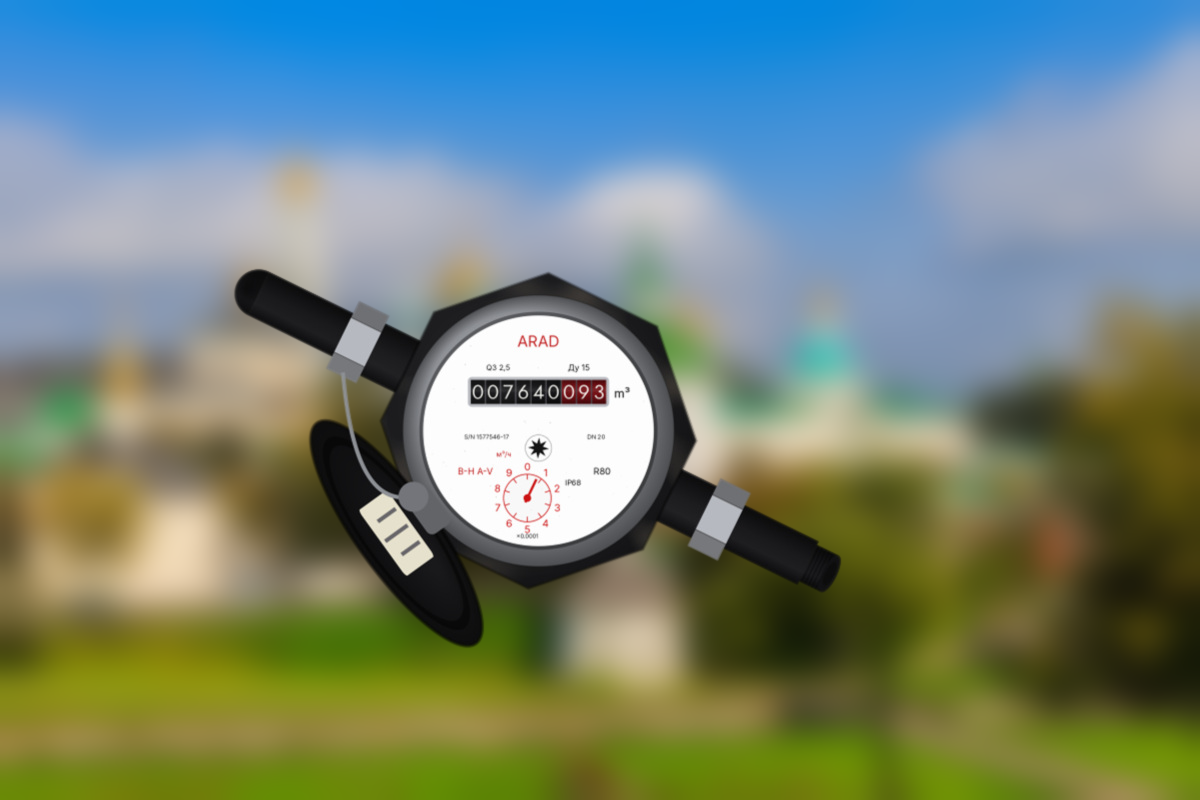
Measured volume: **7640.0930** m³
